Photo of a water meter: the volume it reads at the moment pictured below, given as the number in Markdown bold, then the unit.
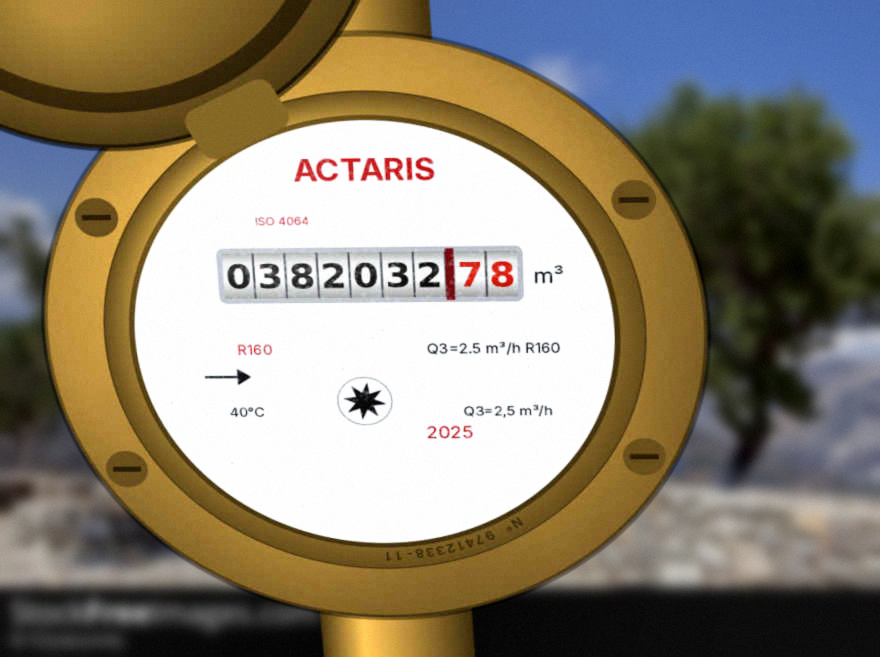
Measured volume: **382032.78** m³
